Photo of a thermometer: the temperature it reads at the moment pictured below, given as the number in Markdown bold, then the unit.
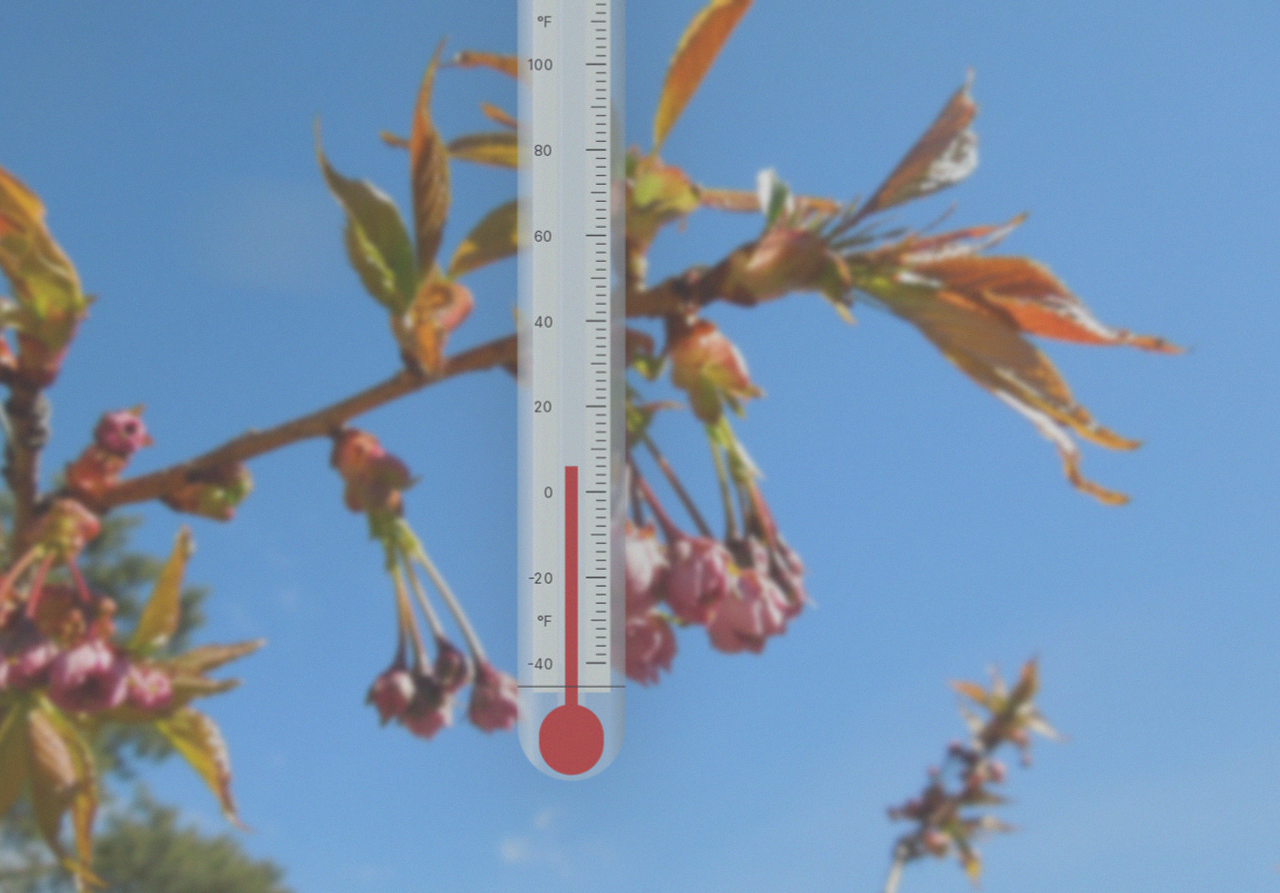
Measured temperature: **6** °F
